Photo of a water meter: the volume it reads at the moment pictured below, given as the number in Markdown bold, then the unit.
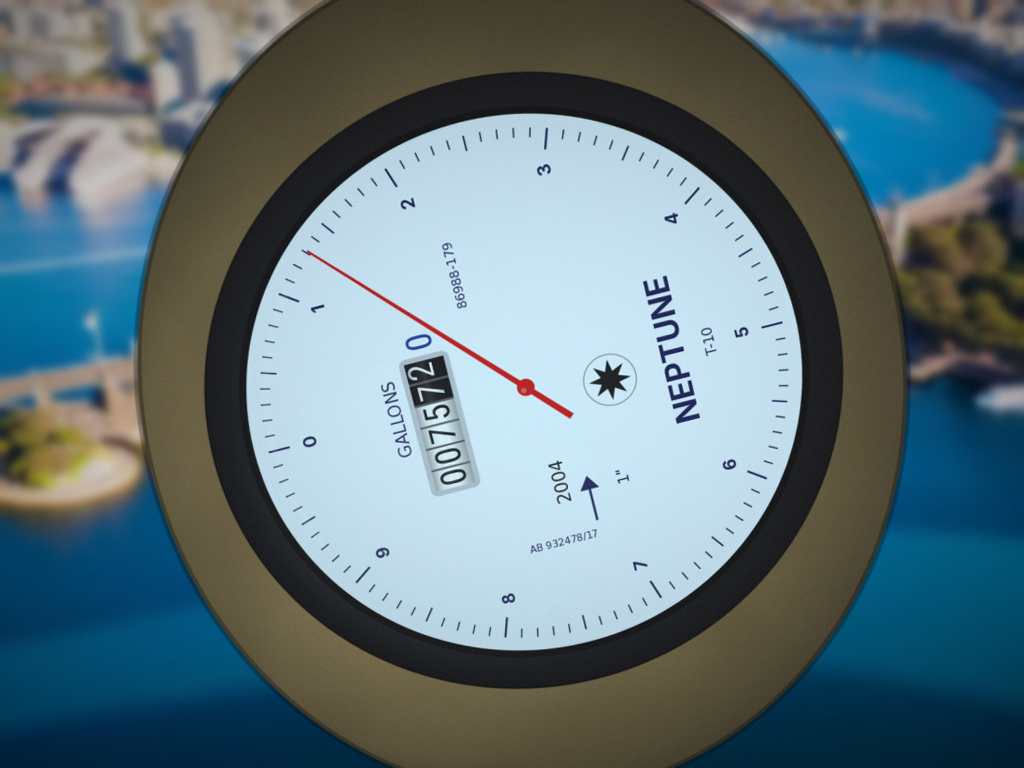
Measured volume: **75721.3** gal
